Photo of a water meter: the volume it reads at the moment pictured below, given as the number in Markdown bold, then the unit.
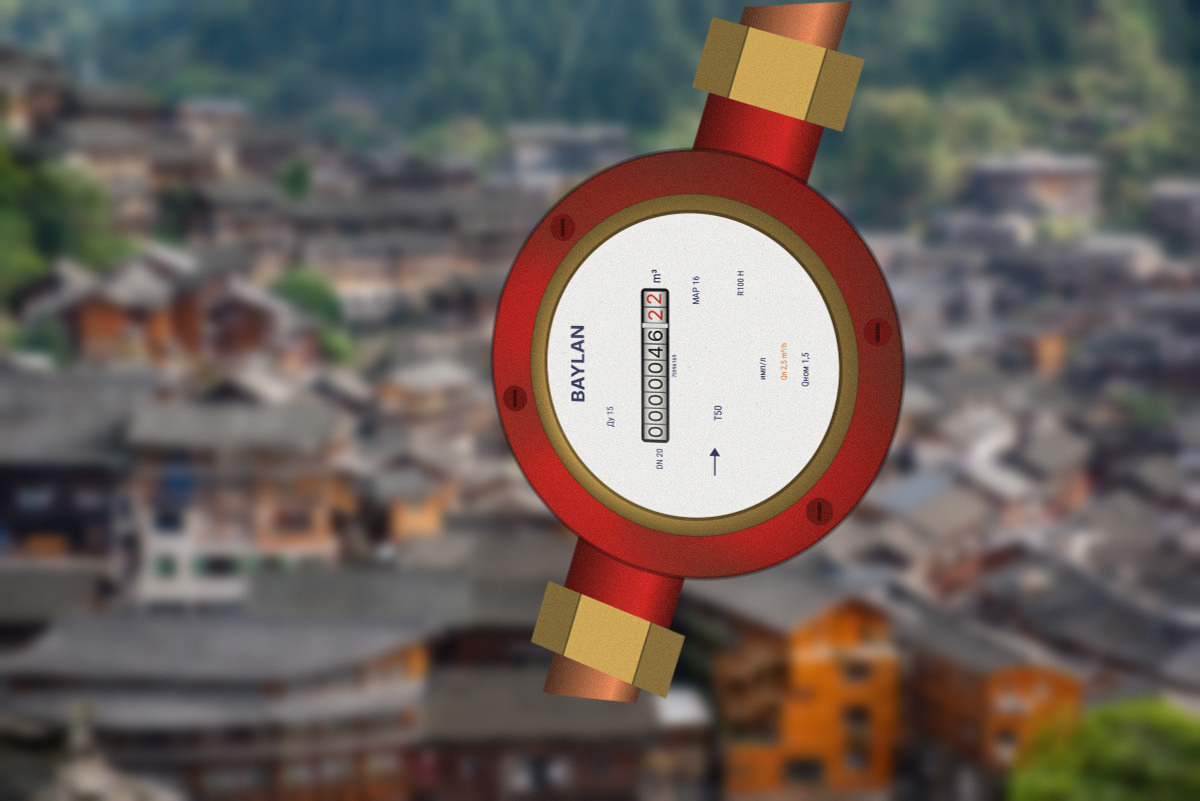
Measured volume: **46.22** m³
